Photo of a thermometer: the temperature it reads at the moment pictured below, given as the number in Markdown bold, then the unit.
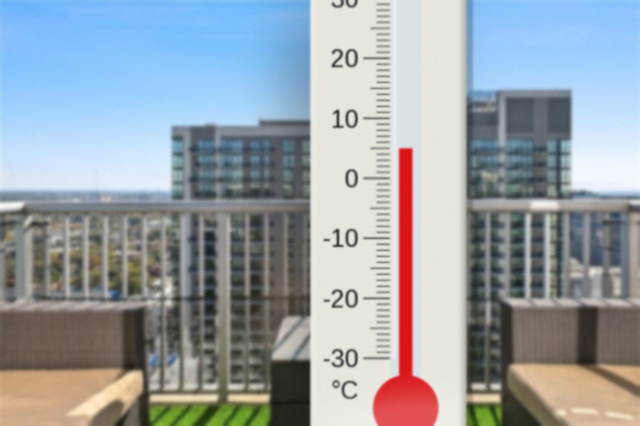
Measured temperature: **5** °C
